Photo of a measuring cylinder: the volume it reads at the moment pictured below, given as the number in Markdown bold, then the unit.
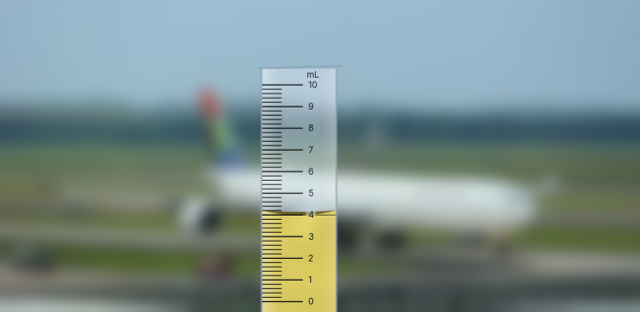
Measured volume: **4** mL
